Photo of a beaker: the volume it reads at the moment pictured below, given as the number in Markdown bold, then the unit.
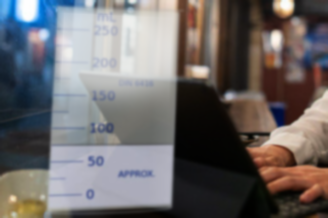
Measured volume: **75** mL
